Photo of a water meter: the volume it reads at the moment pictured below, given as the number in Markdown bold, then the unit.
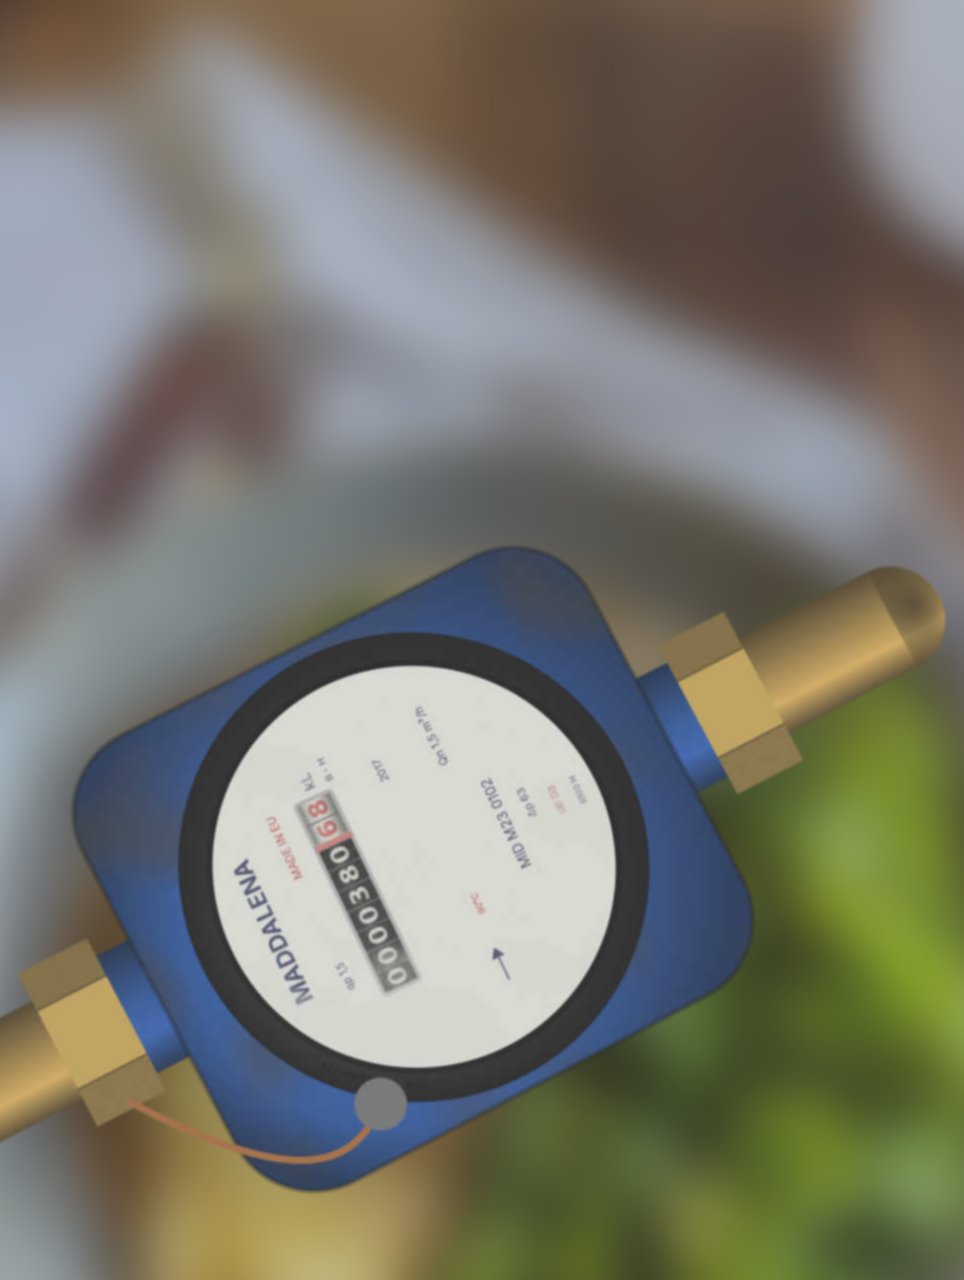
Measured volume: **380.68** kL
